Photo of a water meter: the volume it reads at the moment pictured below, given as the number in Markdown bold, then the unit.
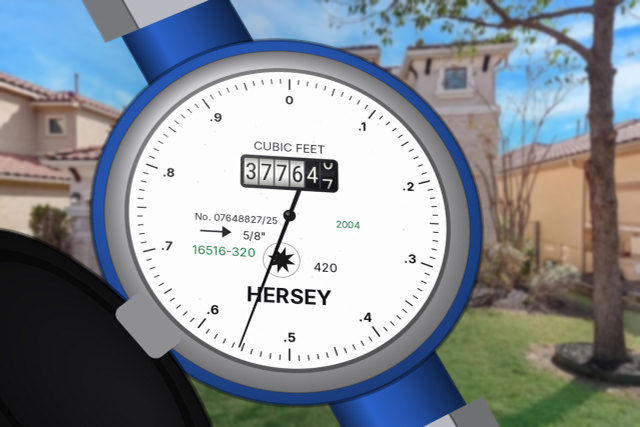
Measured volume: **377646.55** ft³
